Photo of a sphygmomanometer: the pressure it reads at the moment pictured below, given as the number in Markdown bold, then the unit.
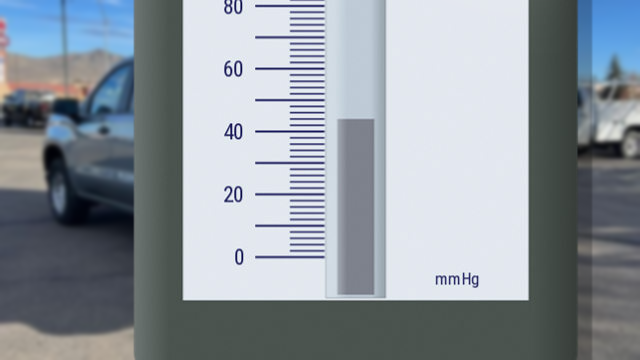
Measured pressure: **44** mmHg
